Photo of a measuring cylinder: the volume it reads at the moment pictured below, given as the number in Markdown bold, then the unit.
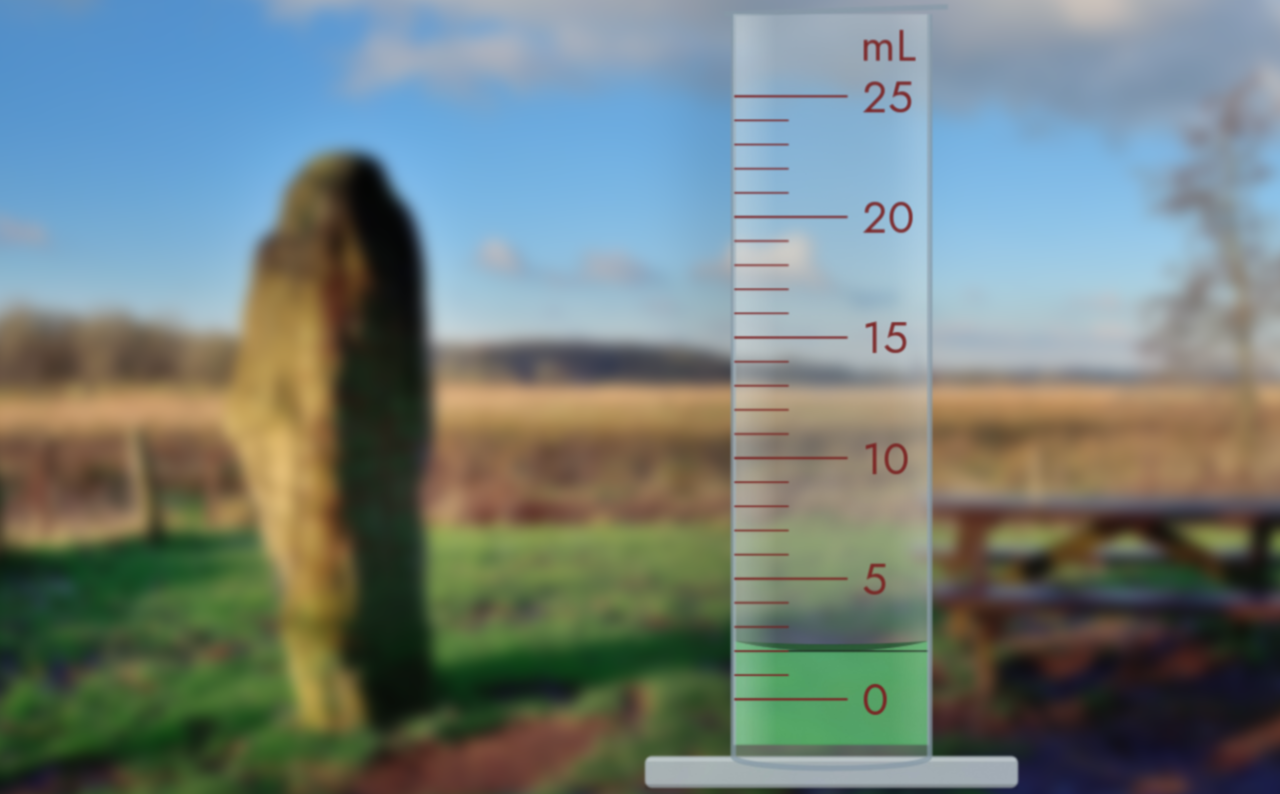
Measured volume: **2** mL
